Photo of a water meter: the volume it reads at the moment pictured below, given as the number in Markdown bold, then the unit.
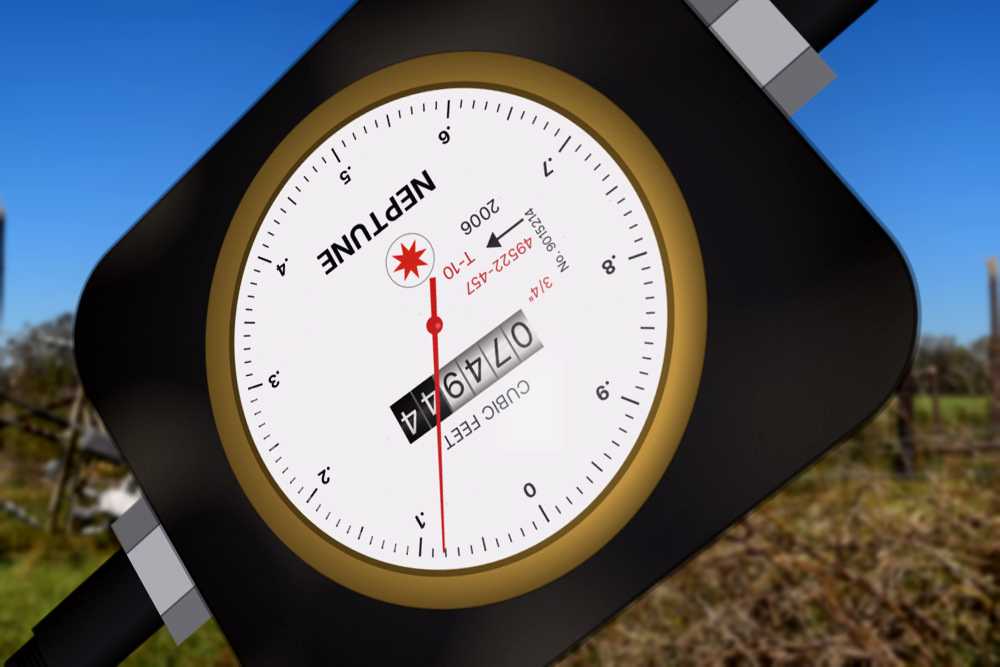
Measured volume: **74944.08** ft³
